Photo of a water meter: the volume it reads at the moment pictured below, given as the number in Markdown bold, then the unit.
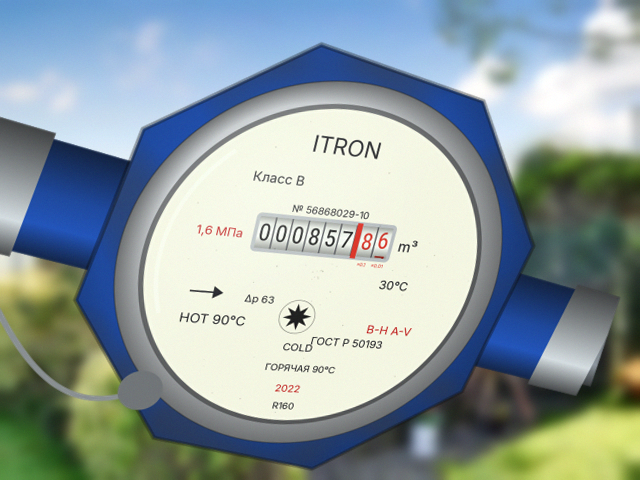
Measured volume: **857.86** m³
